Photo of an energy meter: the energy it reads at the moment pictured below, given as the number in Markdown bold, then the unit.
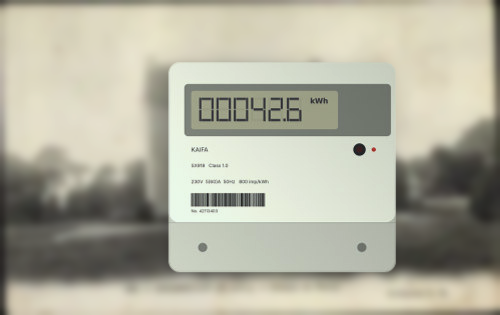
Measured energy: **42.6** kWh
